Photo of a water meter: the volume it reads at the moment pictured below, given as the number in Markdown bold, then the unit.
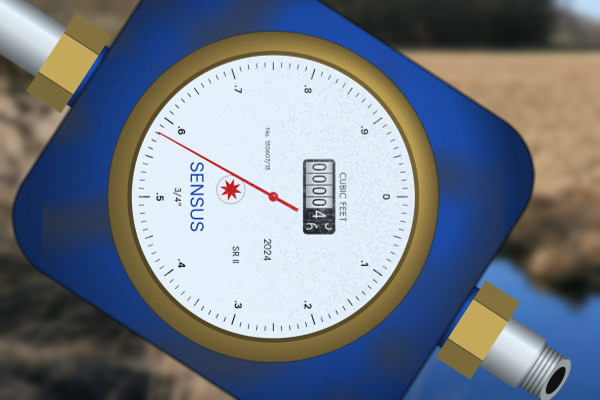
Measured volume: **45.58** ft³
